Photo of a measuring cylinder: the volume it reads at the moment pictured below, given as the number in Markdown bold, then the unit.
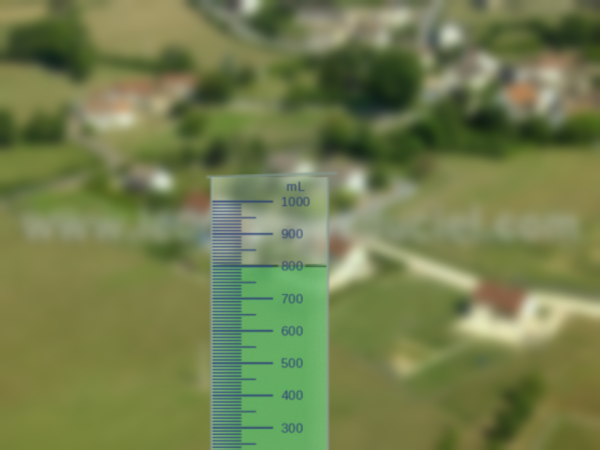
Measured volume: **800** mL
